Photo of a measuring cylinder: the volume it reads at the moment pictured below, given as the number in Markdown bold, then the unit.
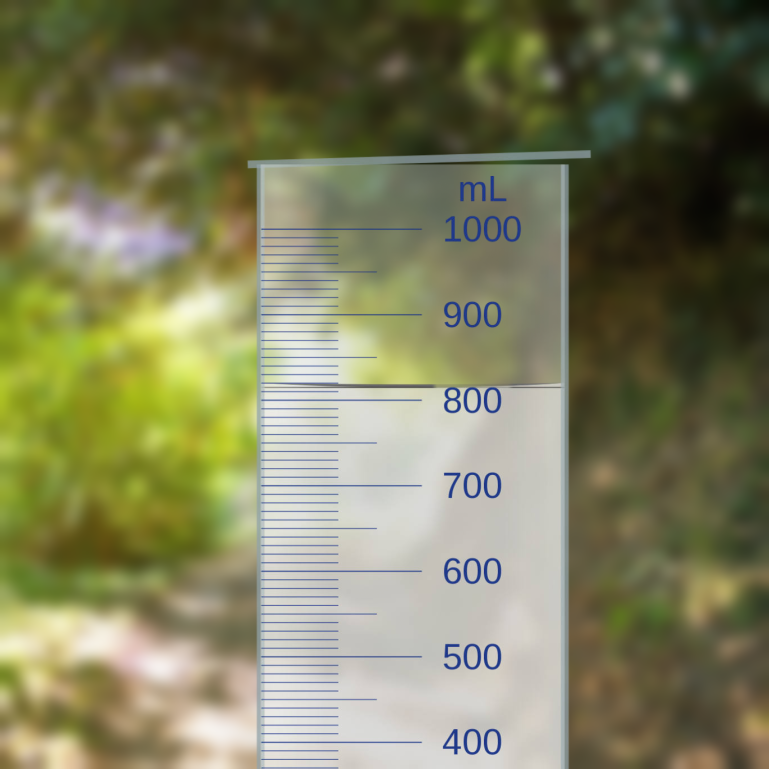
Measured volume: **815** mL
